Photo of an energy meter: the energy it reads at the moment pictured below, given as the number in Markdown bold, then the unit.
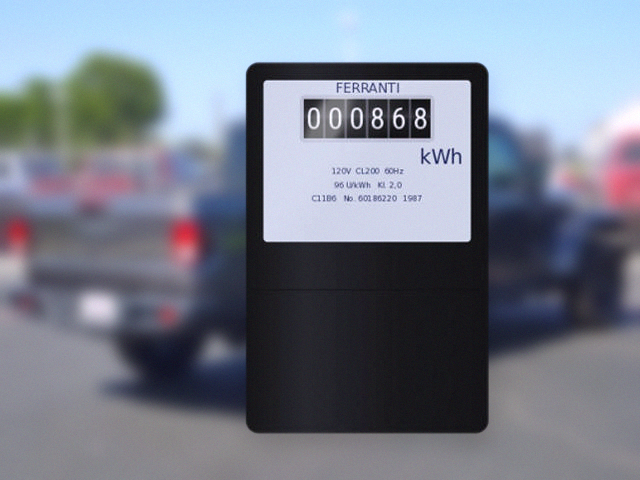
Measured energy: **868** kWh
